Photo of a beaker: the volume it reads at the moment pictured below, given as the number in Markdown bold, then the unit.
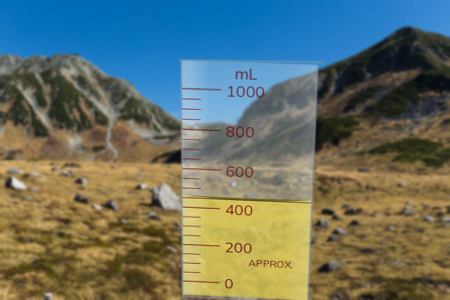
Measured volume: **450** mL
